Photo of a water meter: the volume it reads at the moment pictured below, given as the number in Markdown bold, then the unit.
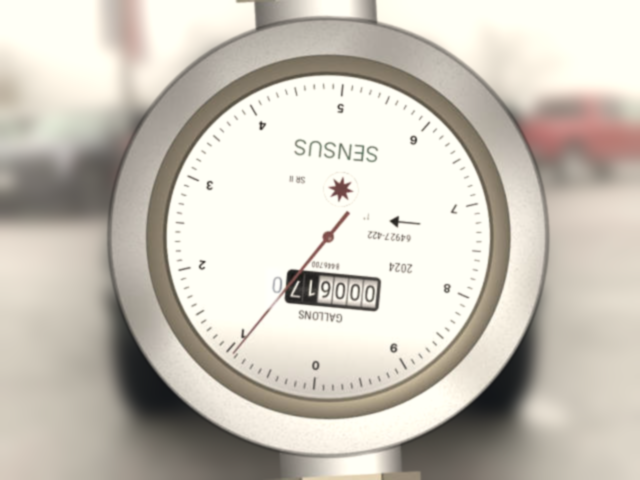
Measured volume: **6170.9** gal
